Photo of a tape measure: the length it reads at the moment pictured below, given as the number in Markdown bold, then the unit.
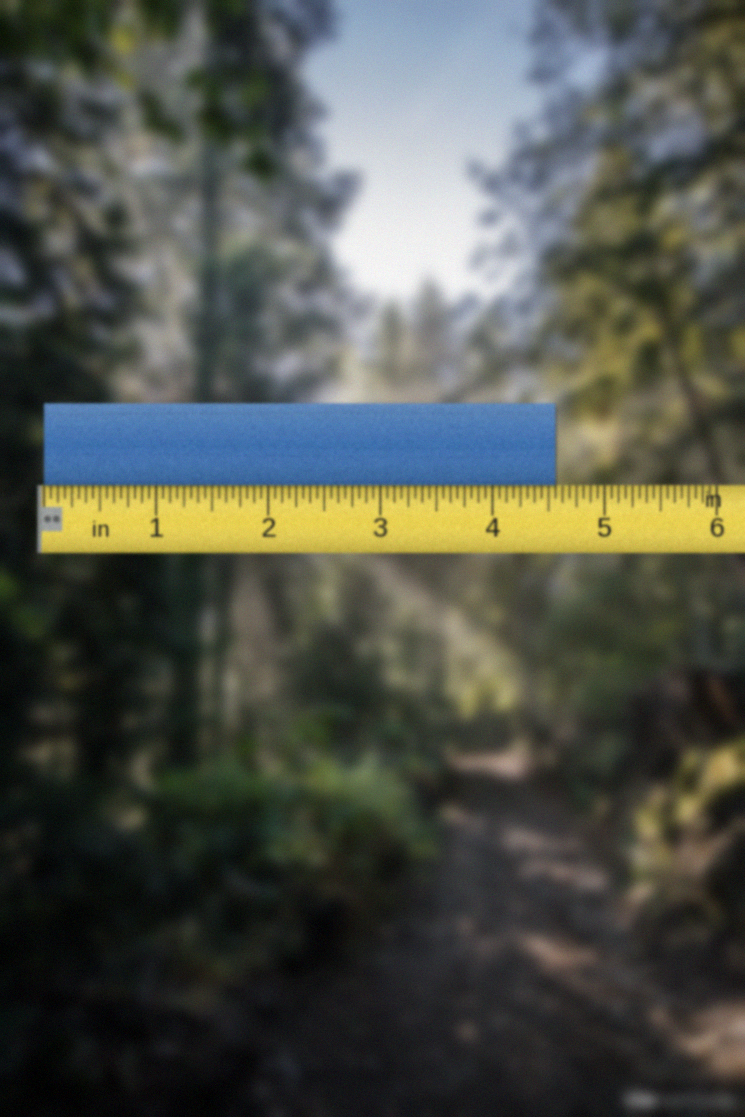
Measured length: **4.5625** in
